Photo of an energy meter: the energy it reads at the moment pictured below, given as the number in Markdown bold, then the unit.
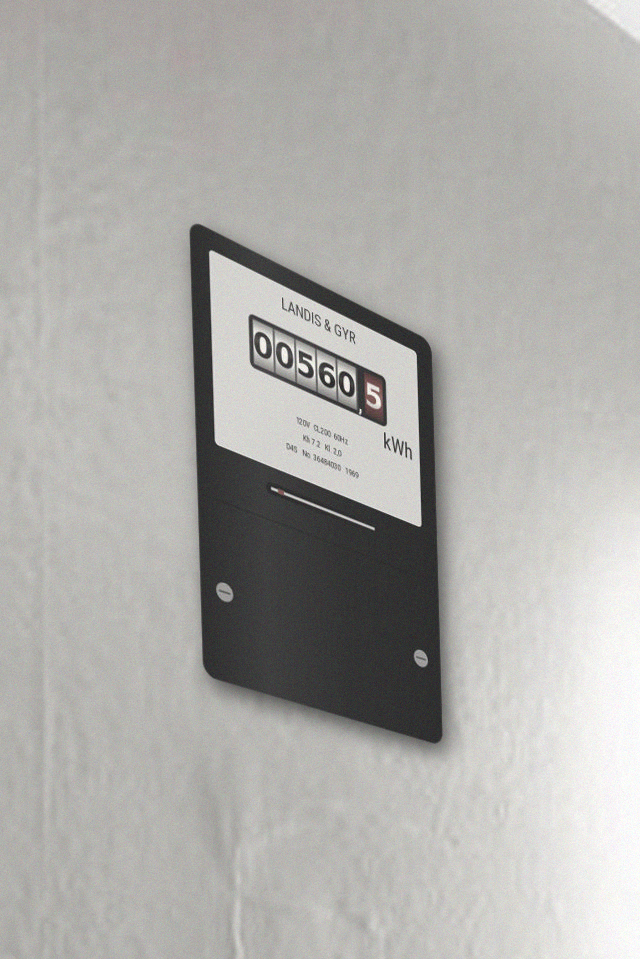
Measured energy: **560.5** kWh
